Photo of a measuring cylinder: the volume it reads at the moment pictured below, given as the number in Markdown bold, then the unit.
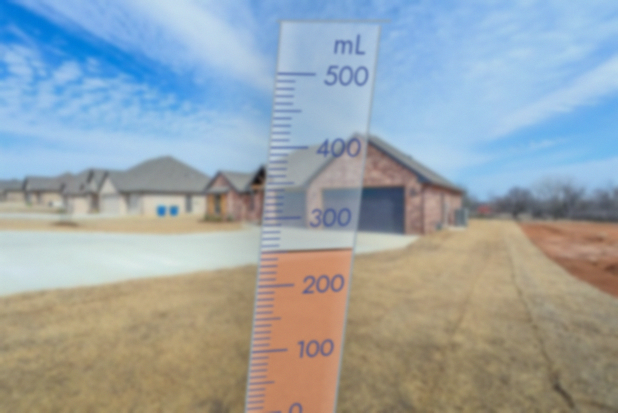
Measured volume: **250** mL
